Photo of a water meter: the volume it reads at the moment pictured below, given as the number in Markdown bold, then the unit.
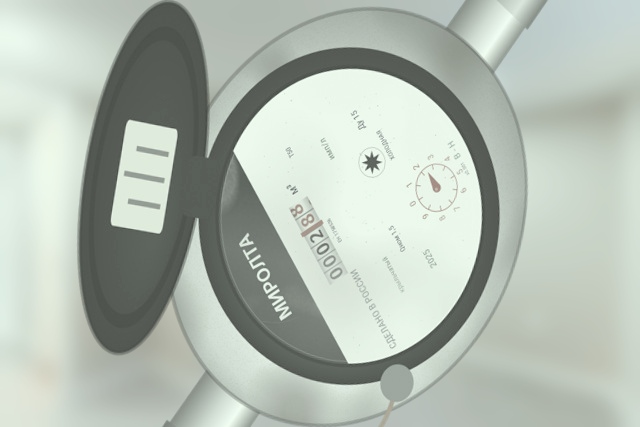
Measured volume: **2.882** m³
